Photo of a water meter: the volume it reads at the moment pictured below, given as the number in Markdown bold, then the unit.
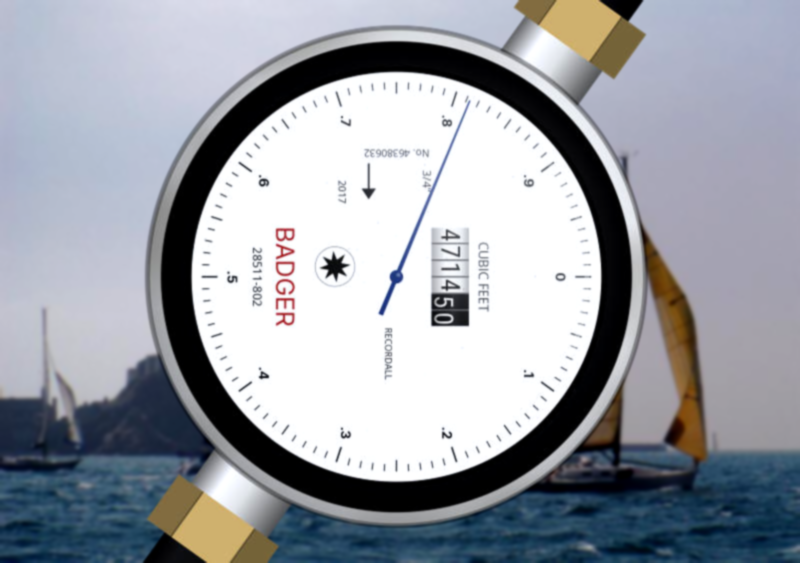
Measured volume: **471449.81** ft³
